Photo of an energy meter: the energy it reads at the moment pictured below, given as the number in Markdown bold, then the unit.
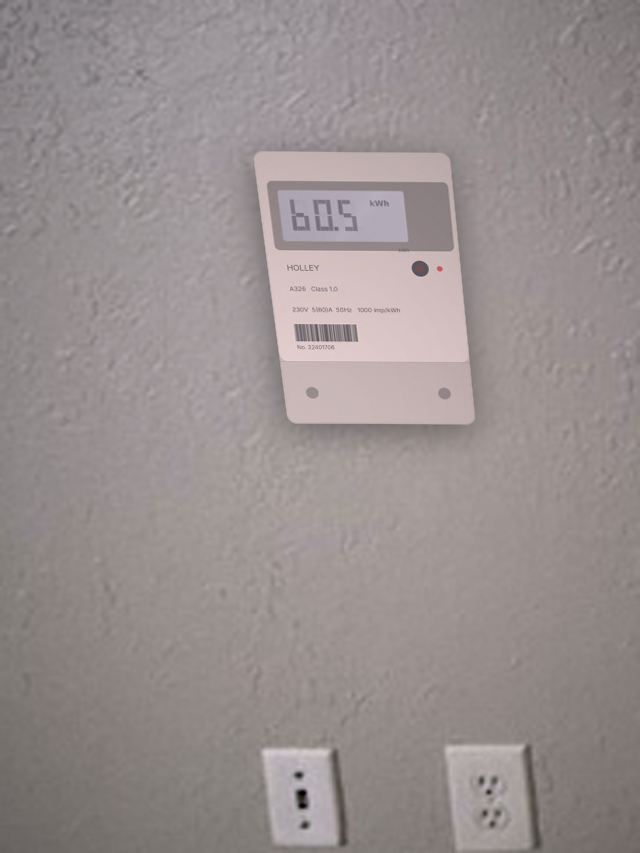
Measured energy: **60.5** kWh
